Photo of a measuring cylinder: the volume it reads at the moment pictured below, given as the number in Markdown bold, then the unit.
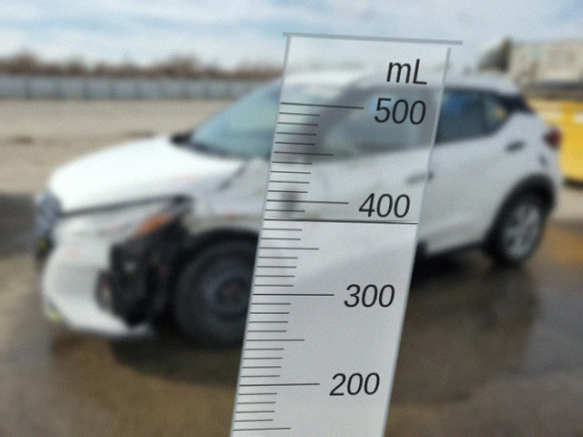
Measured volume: **380** mL
